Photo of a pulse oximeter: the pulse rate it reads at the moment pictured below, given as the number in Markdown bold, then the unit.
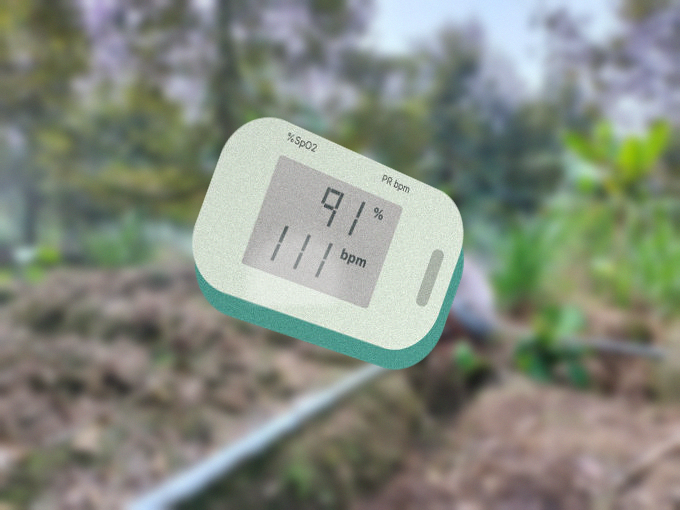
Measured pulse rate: **111** bpm
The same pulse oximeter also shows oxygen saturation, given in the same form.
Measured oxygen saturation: **91** %
